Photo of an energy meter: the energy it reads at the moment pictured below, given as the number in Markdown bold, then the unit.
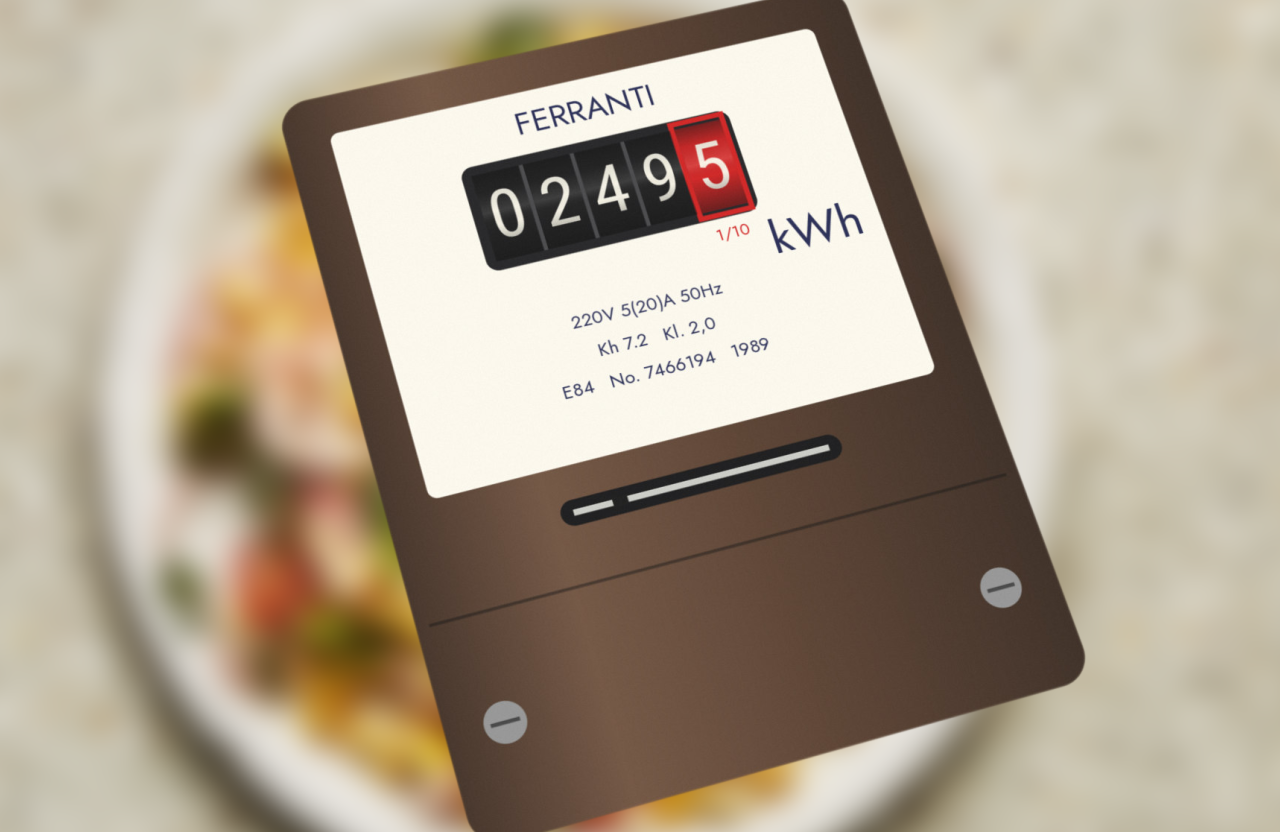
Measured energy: **249.5** kWh
